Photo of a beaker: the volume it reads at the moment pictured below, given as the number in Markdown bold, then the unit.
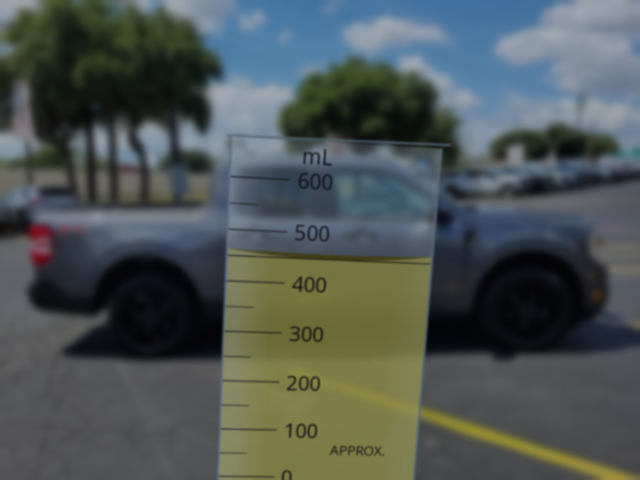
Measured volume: **450** mL
